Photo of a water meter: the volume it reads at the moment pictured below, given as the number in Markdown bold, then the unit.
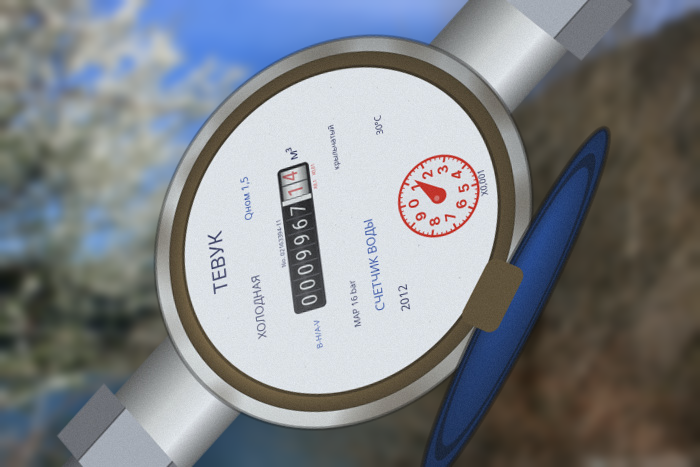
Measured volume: **9967.141** m³
